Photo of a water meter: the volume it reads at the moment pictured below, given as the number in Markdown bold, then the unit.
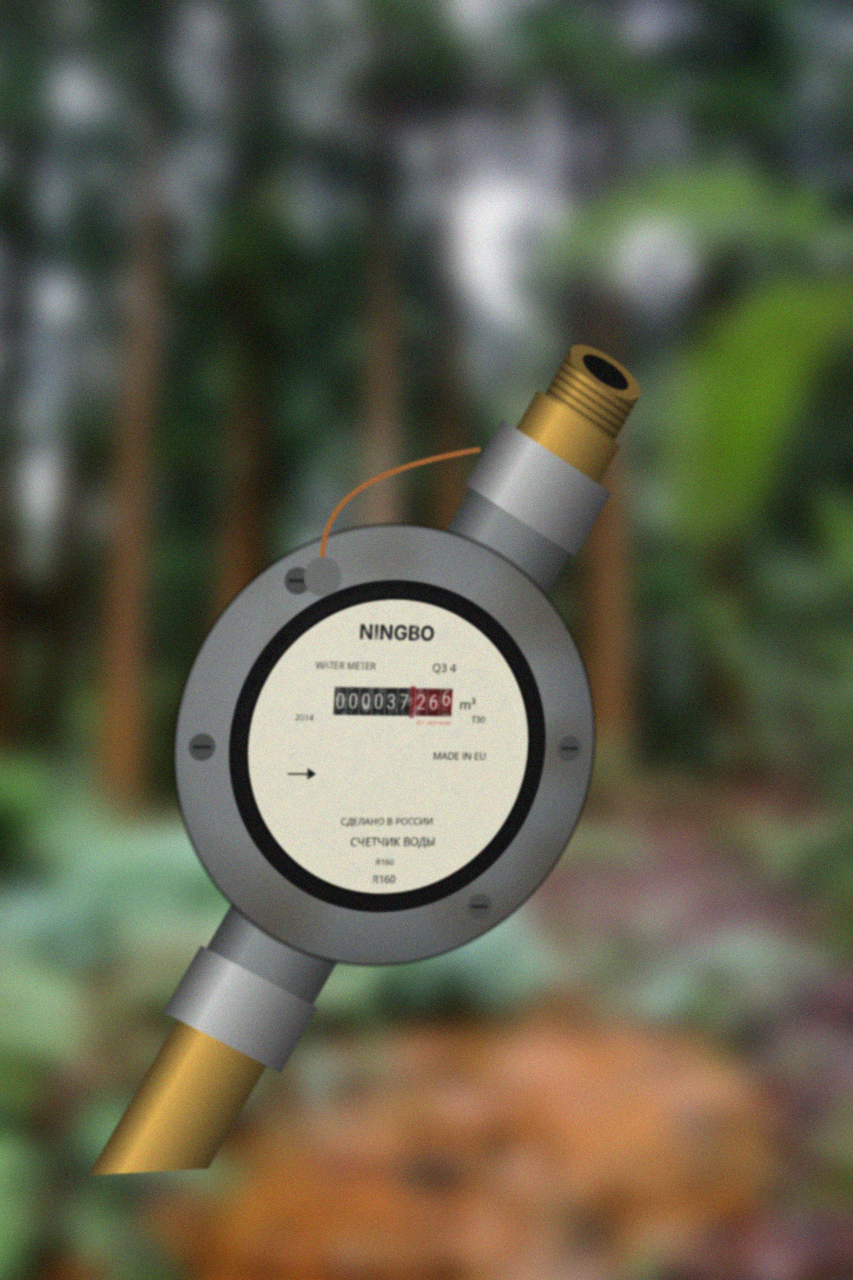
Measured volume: **37.266** m³
